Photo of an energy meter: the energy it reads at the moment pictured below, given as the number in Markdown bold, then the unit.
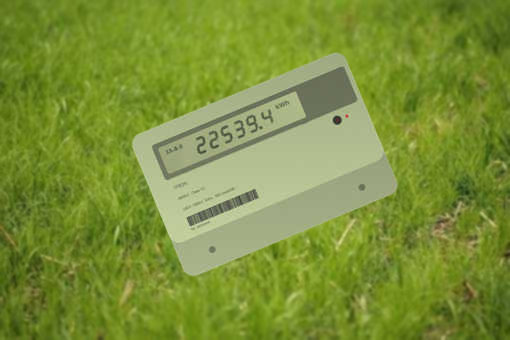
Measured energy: **22539.4** kWh
